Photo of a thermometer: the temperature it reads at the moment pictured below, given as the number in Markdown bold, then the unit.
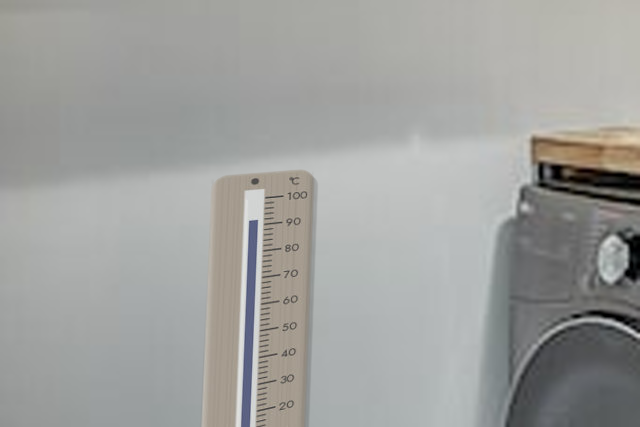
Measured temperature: **92** °C
